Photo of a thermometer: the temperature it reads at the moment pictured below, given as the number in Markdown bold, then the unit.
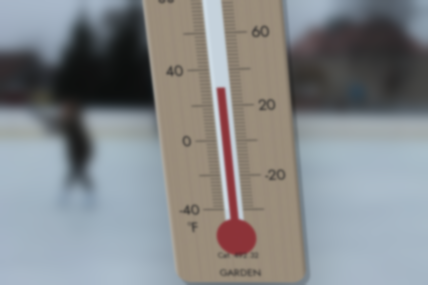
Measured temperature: **30** °F
